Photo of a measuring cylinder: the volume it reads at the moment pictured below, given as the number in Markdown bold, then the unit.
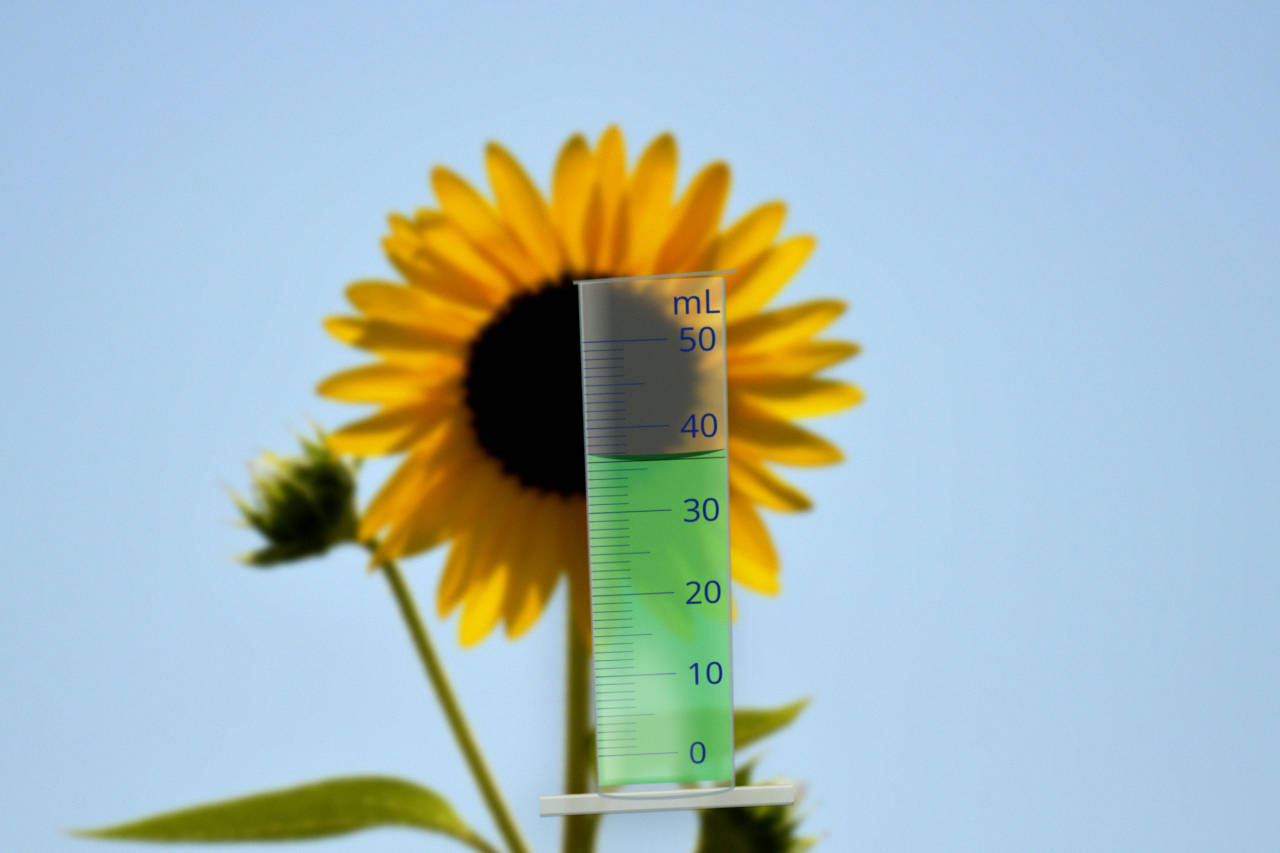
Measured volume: **36** mL
